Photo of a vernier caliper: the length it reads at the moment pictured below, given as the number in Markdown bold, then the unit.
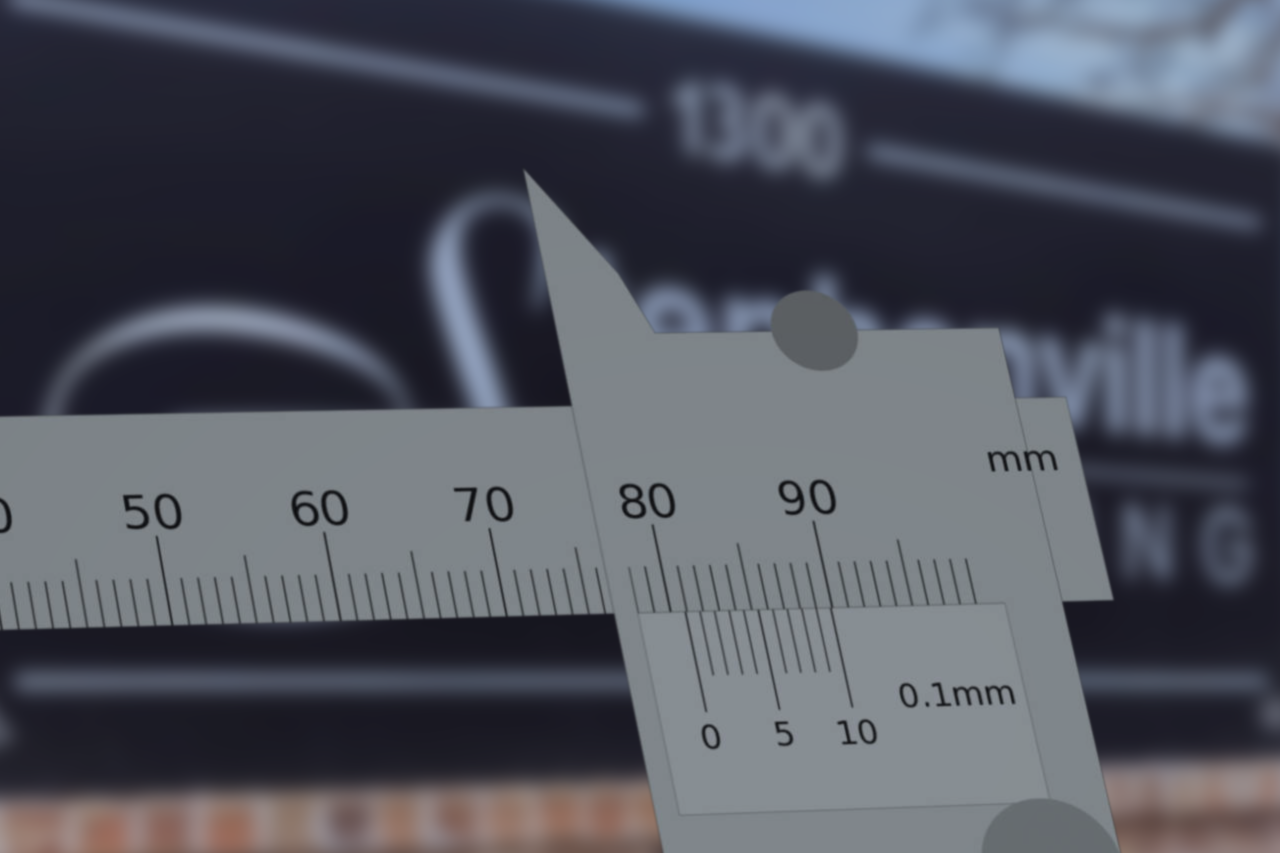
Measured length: **80.9** mm
